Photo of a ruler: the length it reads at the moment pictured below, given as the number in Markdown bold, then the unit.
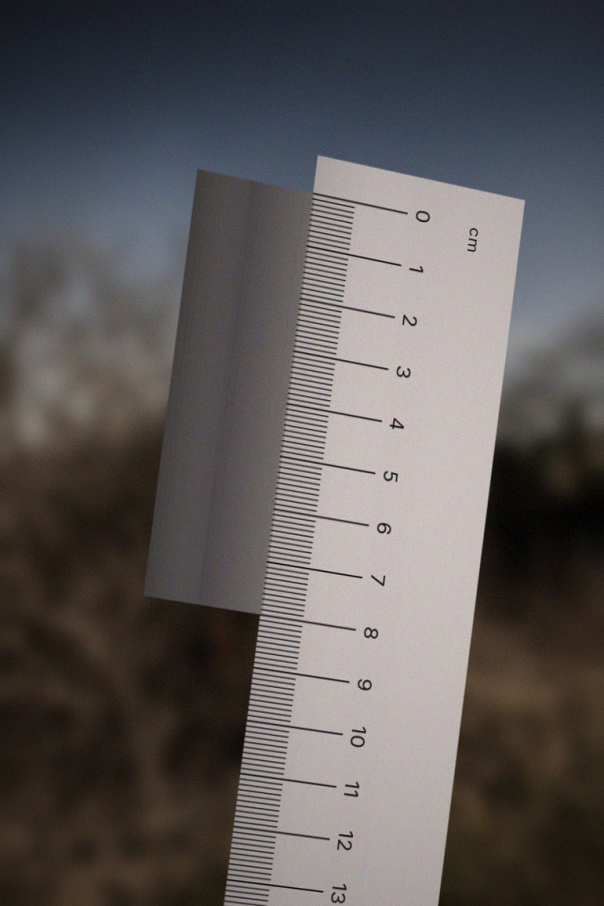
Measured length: **8** cm
